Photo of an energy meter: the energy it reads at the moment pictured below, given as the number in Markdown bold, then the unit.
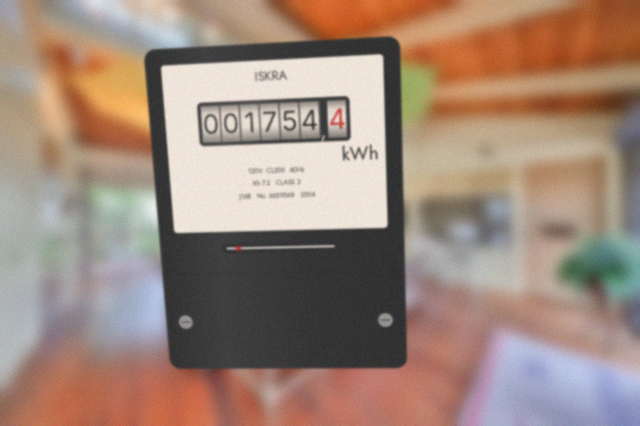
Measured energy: **1754.4** kWh
